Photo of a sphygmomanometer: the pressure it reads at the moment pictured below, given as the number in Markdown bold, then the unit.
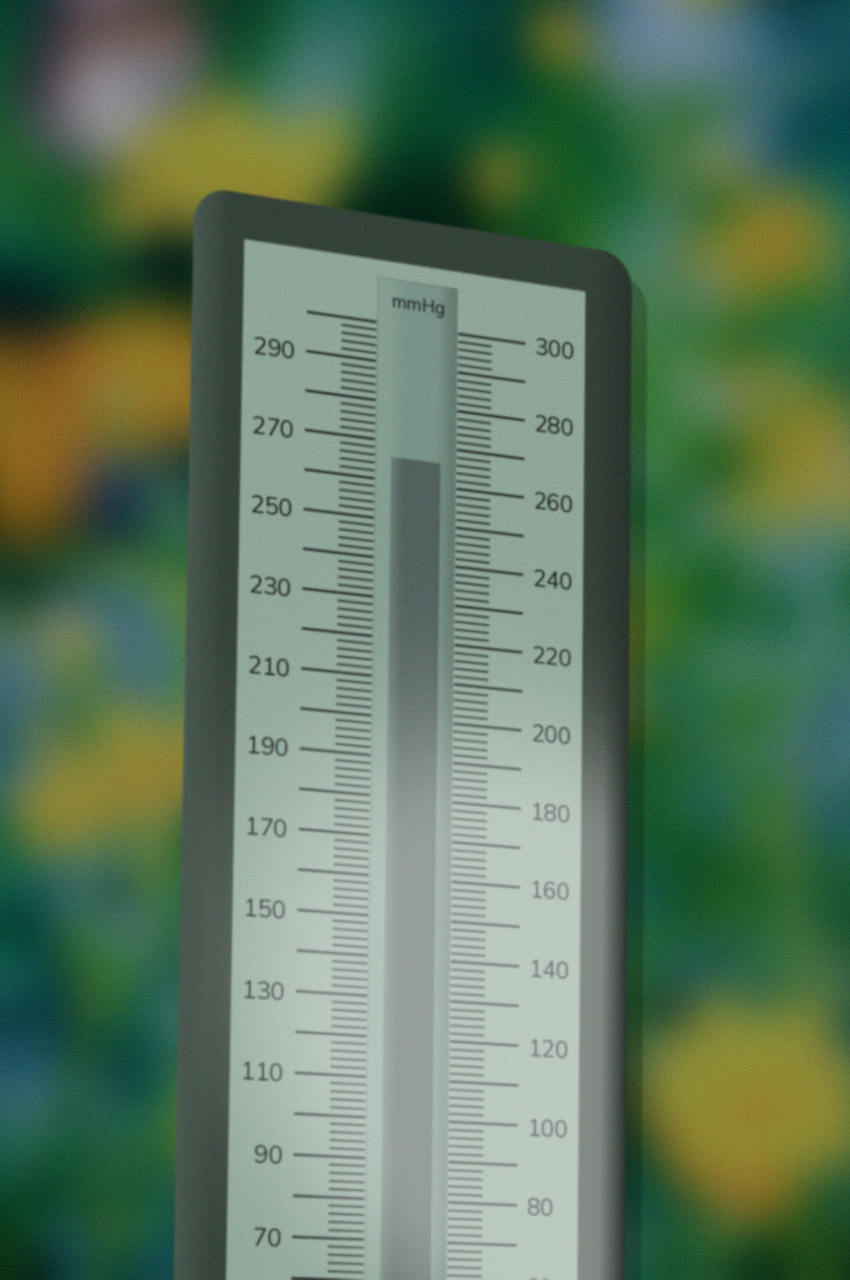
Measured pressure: **266** mmHg
